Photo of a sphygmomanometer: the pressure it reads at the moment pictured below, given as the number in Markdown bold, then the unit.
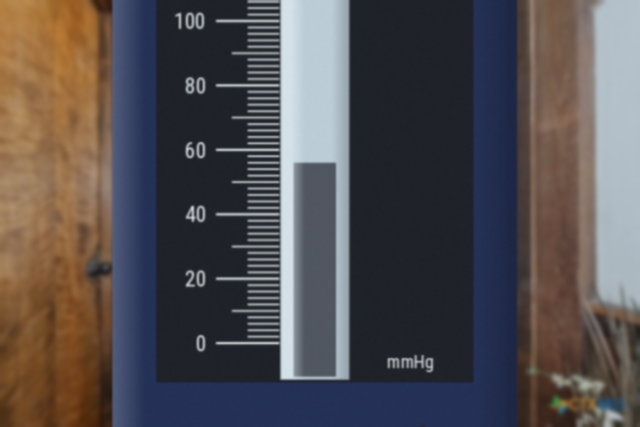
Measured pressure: **56** mmHg
